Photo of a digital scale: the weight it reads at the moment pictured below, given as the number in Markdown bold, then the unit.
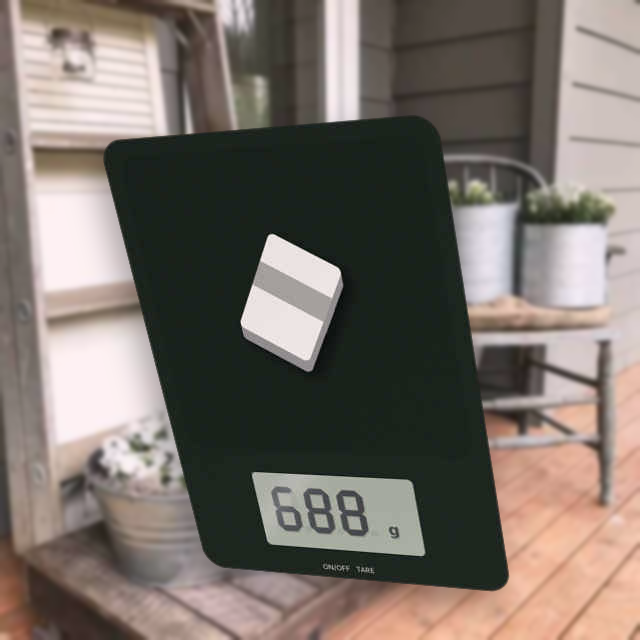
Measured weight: **688** g
